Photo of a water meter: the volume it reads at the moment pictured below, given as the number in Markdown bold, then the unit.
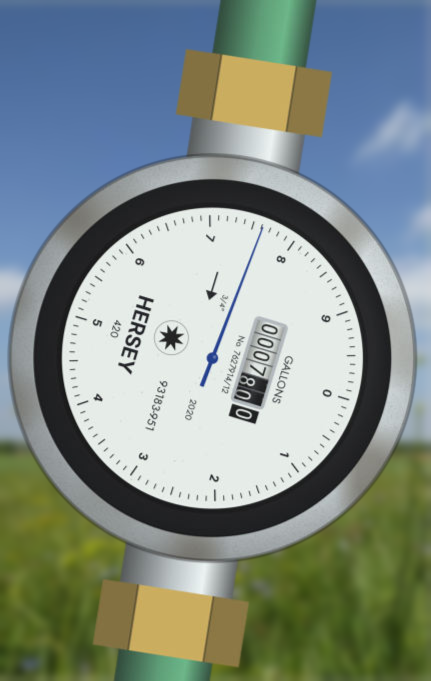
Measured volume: **7797.6** gal
